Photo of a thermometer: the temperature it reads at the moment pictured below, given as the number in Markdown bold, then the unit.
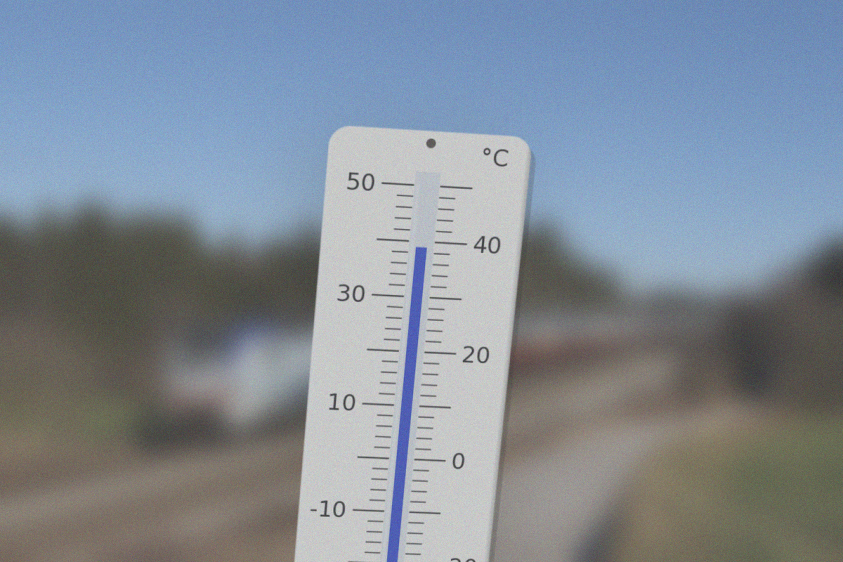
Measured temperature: **39** °C
